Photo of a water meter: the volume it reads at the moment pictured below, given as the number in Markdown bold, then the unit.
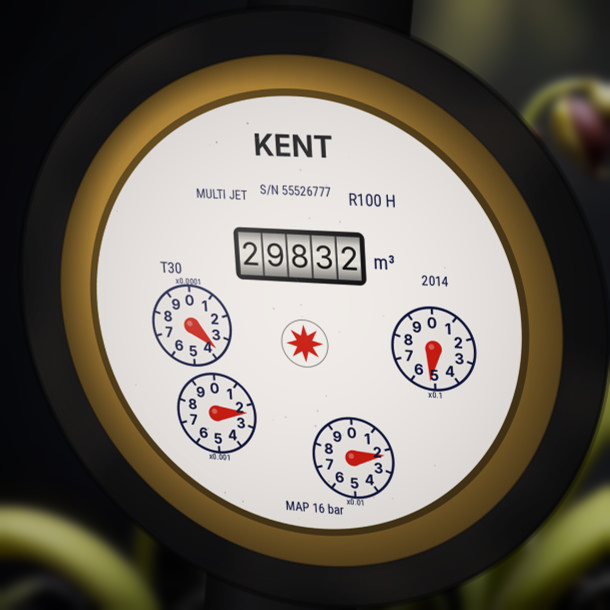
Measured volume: **29832.5223** m³
